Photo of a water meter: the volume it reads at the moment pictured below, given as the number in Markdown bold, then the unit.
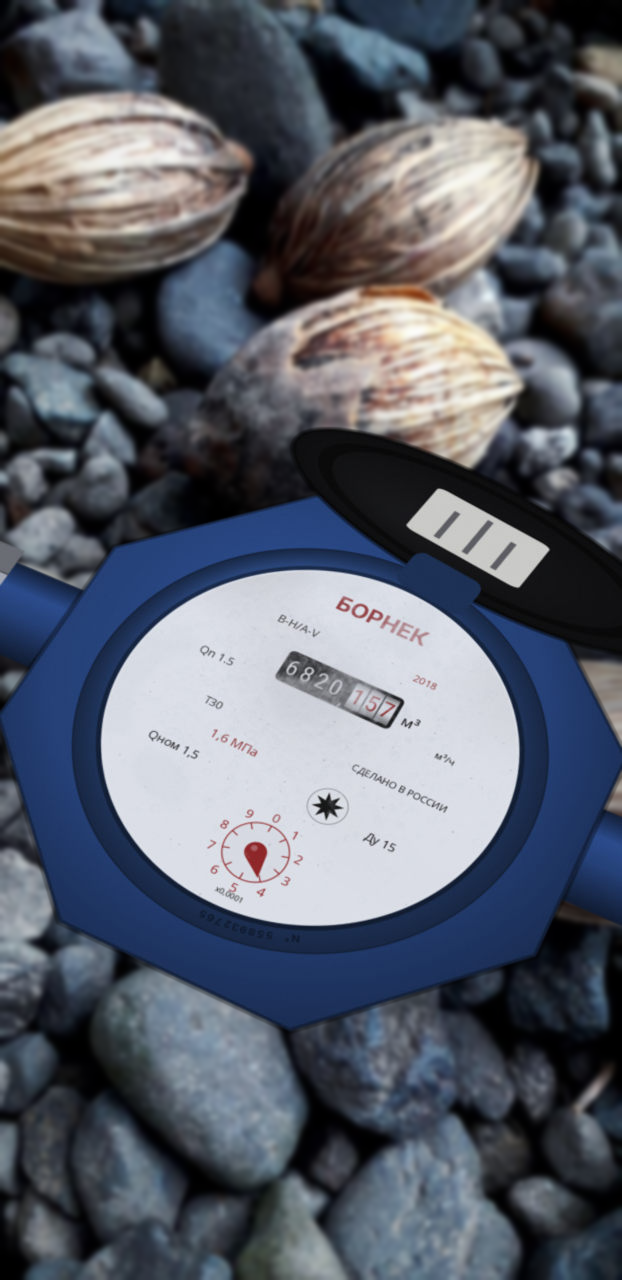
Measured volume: **6820.1574** m³
